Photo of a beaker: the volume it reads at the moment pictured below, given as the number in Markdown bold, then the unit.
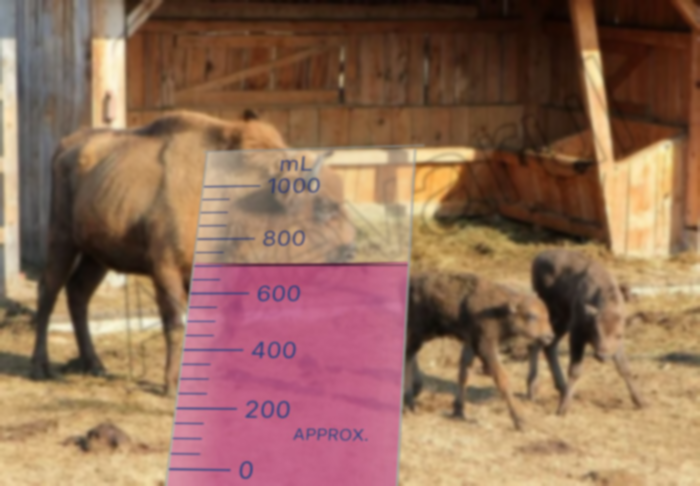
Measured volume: **700** mL
